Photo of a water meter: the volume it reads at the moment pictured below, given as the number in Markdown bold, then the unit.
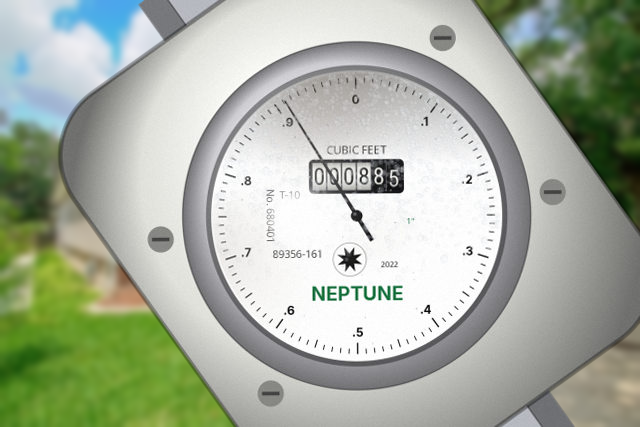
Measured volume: **884.91** ft³
